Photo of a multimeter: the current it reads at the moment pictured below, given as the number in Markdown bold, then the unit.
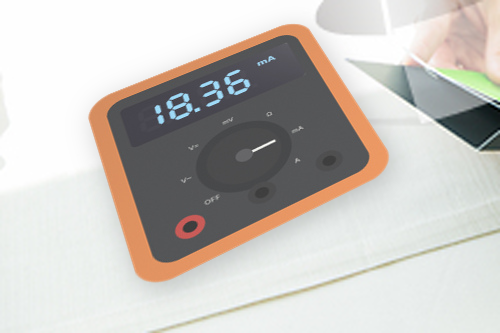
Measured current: **18.36** mA
